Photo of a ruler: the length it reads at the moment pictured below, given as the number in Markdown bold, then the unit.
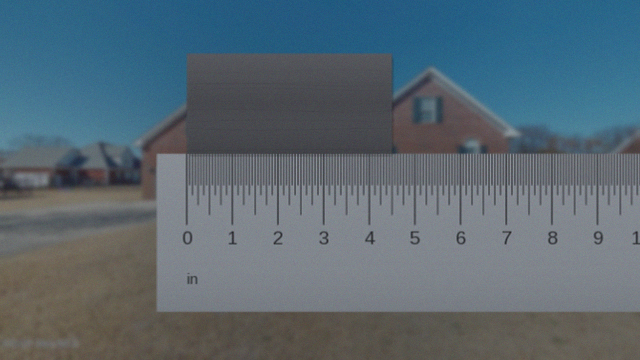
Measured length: **4.5** in
